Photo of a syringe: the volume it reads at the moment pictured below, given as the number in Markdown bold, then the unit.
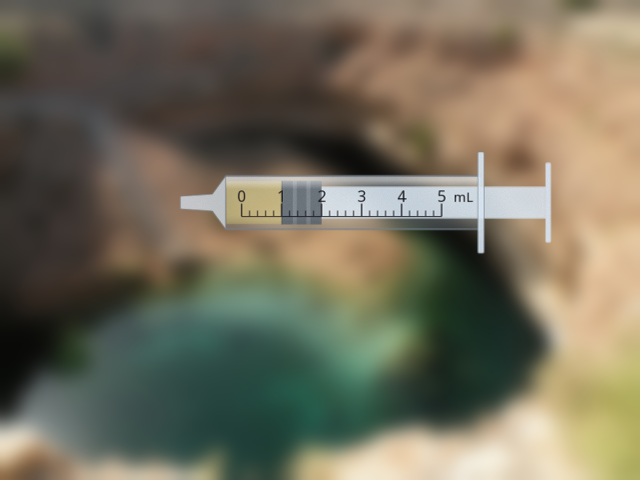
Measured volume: **1** mL
